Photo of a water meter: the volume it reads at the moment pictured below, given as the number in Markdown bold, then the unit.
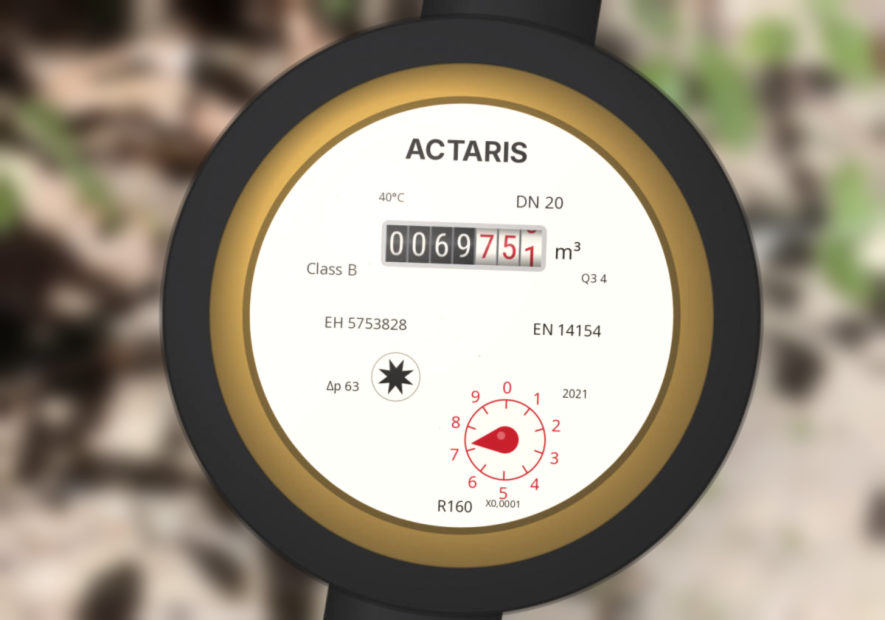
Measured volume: **69.7507** m³
